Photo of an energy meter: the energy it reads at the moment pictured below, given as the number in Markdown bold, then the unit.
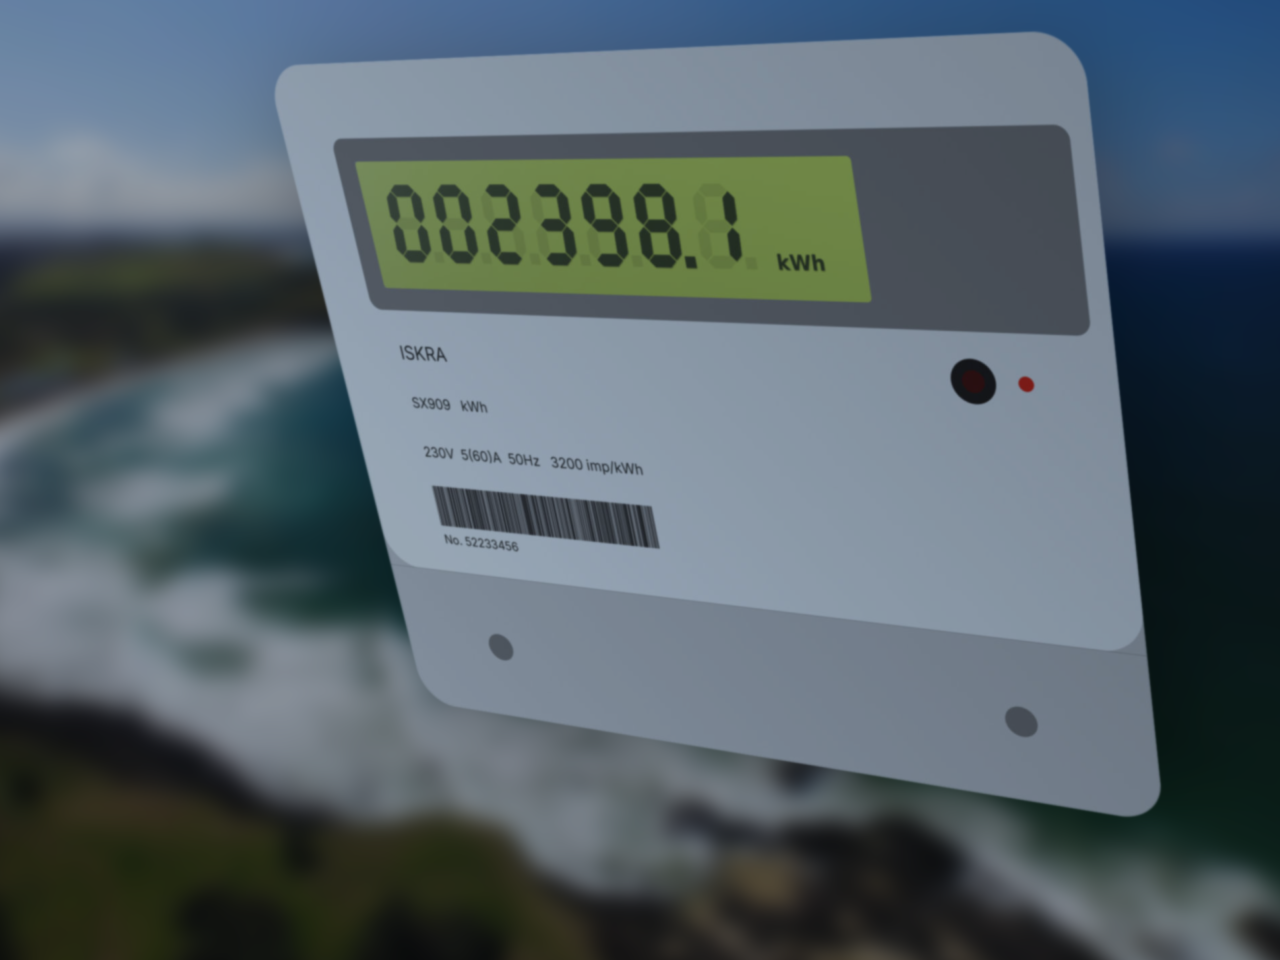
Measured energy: **2398.1** kWh
